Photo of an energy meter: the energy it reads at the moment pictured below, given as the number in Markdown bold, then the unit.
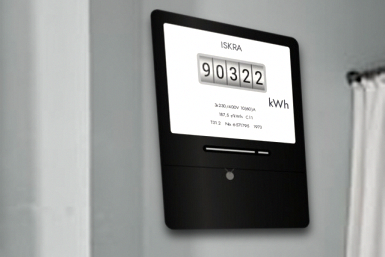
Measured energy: **90322** kWh
